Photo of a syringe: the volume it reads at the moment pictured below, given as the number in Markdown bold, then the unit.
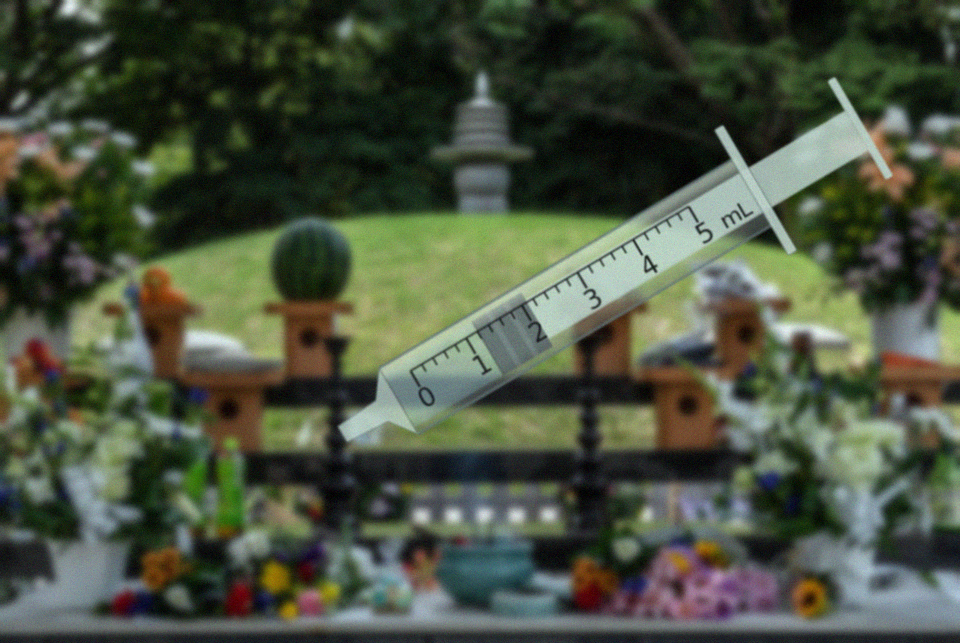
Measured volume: **1.2** mL
